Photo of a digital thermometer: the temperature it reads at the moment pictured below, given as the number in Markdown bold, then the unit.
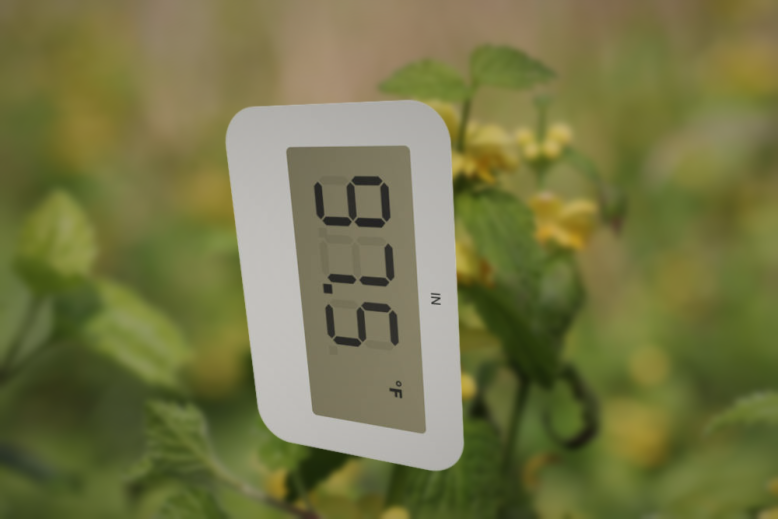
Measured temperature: **97.5** °F
